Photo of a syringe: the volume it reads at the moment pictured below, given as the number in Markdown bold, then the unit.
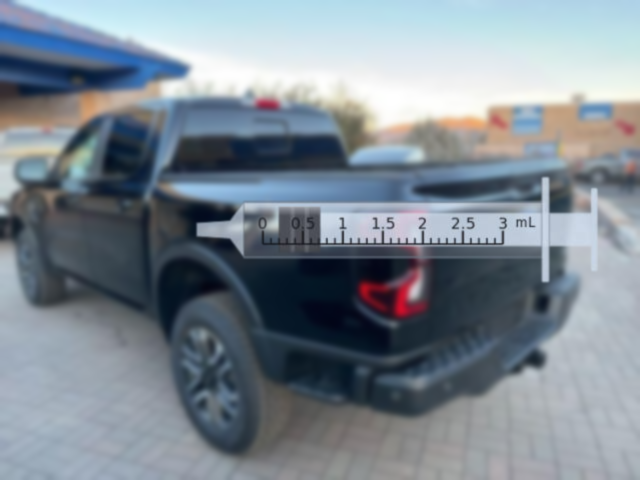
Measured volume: **0.2** mL
